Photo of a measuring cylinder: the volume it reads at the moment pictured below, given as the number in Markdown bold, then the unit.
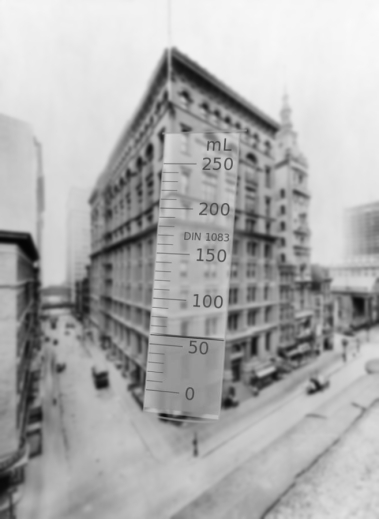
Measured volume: **60** mL
